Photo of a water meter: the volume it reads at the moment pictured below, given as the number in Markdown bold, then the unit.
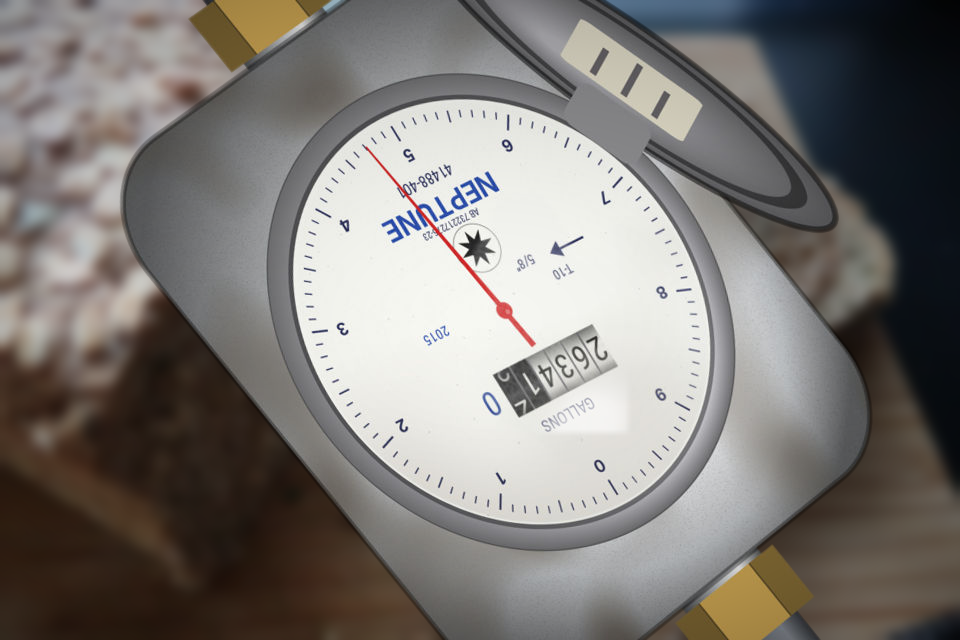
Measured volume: **2634124.7** gal
